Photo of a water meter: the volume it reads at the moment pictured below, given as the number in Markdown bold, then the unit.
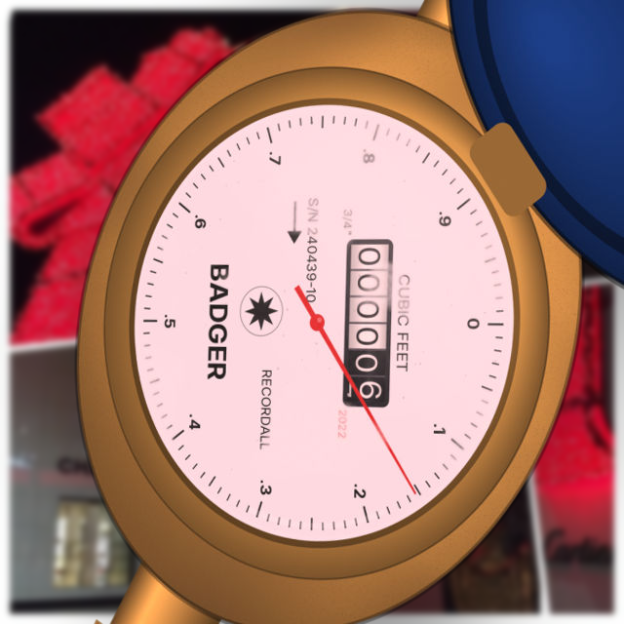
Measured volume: **6.15** ft³
